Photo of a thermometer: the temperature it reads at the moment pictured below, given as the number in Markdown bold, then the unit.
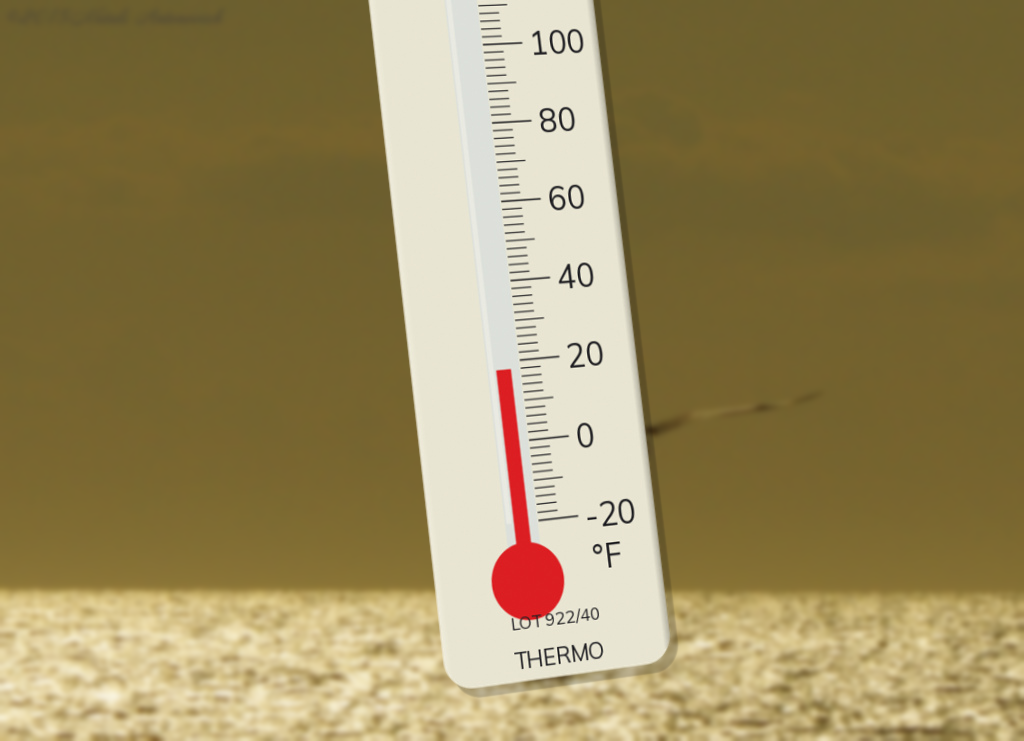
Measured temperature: **18** °F
